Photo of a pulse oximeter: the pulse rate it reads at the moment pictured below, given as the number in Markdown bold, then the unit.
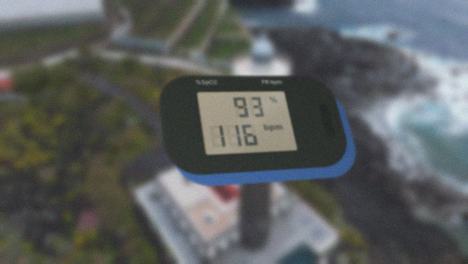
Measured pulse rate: **116** bpm
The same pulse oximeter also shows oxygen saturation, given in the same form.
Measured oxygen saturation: **93** %
